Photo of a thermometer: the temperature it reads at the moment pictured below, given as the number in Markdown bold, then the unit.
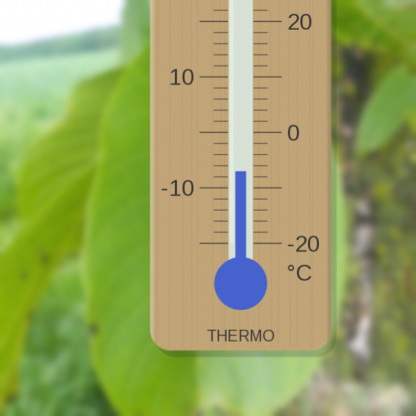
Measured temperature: **-7** °C
